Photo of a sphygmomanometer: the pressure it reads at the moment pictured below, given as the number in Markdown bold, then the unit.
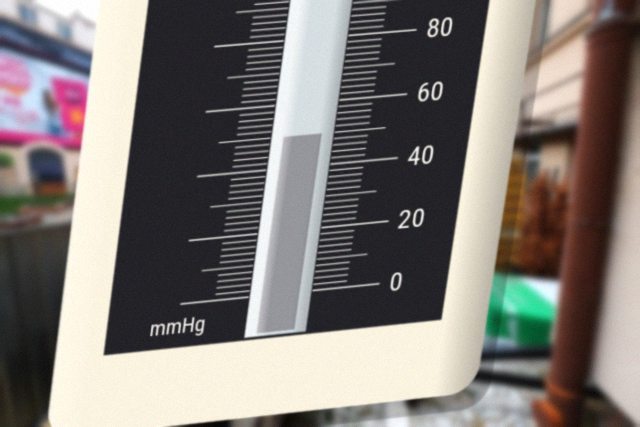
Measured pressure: **50** mmHg
